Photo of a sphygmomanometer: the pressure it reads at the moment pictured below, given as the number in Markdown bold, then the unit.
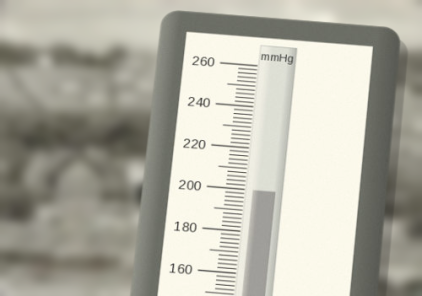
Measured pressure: **200** mmHg
